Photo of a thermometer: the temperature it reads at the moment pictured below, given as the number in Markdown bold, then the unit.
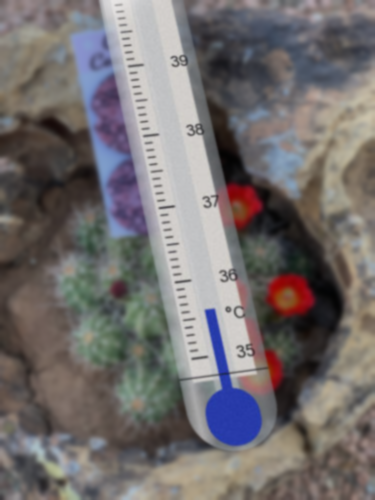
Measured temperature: **35.6** °C
